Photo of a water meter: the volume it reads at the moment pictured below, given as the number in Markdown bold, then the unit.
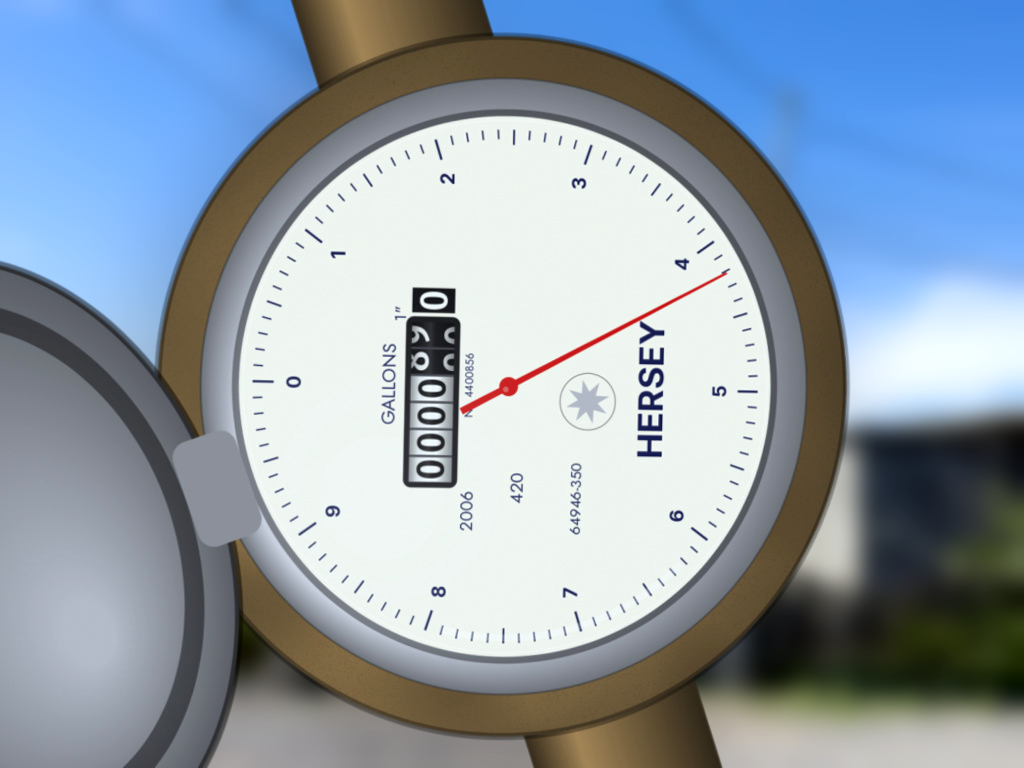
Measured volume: **894.2** gal
